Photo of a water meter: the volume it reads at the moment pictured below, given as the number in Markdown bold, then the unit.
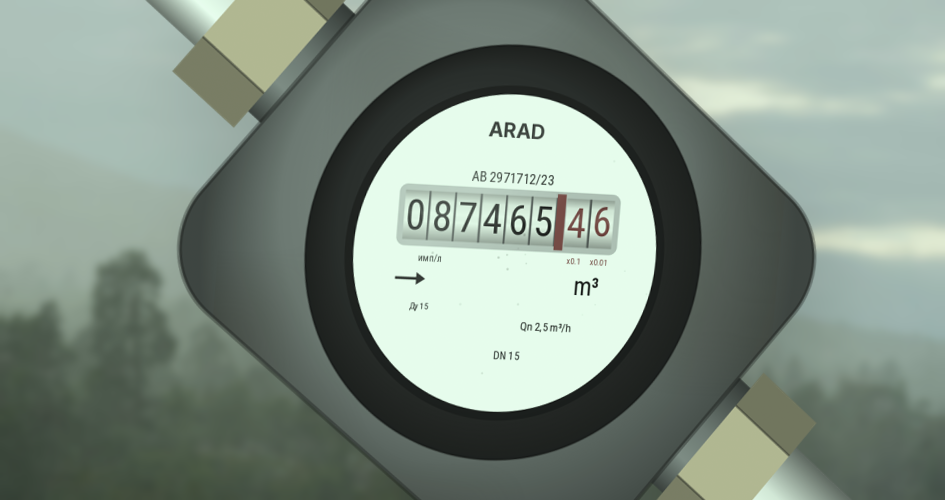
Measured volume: **87465.46** m³
